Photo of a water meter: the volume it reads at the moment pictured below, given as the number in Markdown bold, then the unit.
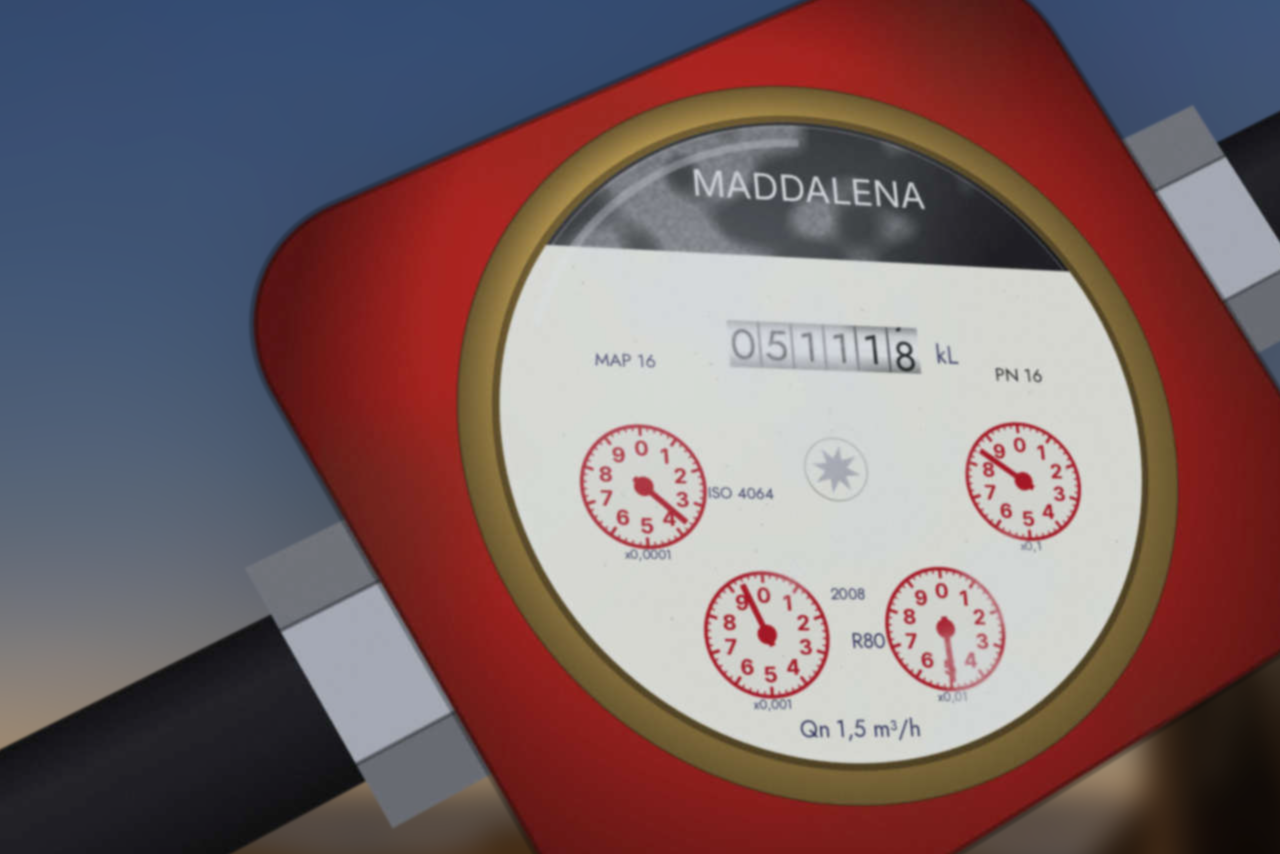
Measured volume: **51117.8493** kL
